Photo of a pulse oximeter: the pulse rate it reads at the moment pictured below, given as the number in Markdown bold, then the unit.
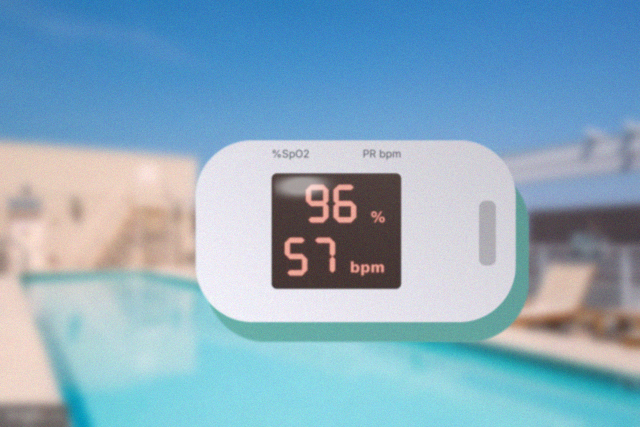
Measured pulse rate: **57** bpm
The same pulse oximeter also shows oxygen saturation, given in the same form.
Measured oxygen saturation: **96** %
